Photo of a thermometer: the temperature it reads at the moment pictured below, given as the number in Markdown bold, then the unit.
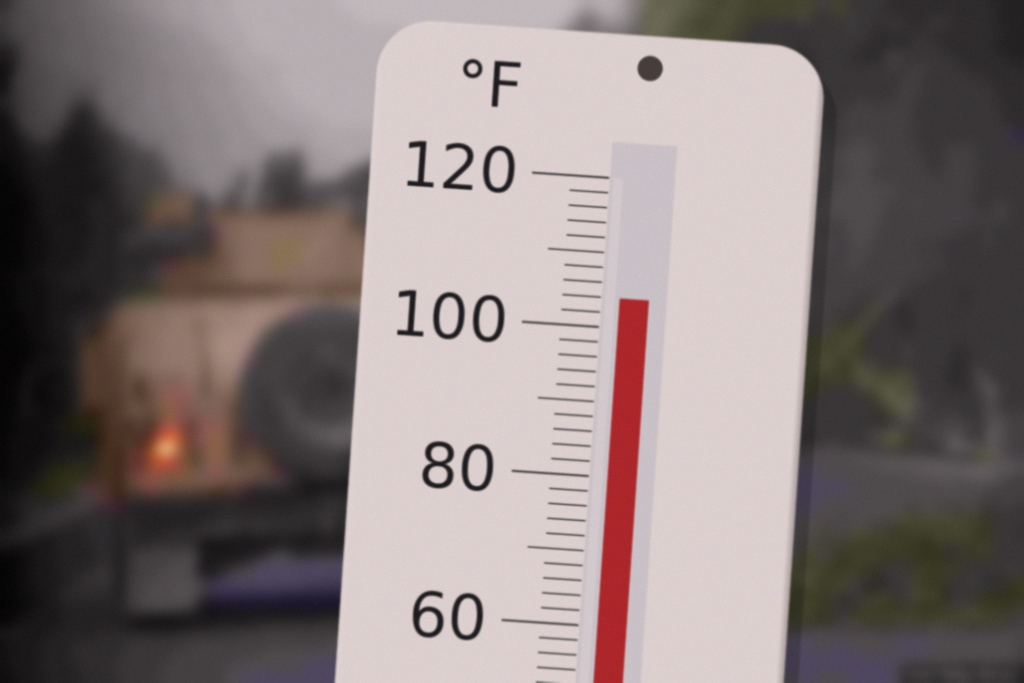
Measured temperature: **104** °F
